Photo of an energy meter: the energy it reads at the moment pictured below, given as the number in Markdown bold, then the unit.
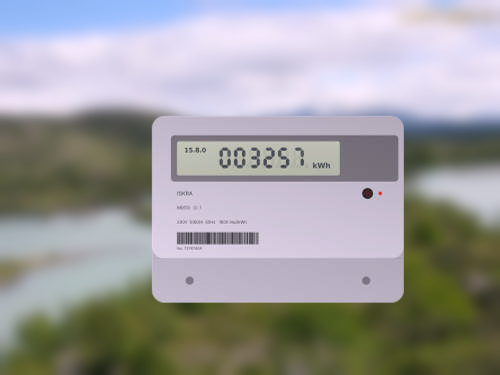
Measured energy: **3257** kWh
